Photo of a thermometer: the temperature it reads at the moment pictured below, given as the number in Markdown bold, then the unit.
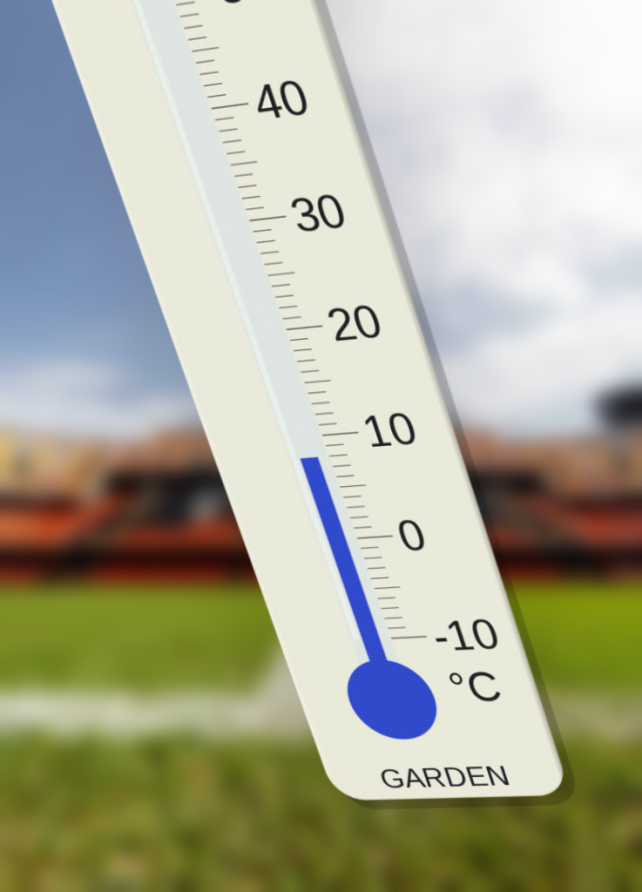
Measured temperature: **8** °C
